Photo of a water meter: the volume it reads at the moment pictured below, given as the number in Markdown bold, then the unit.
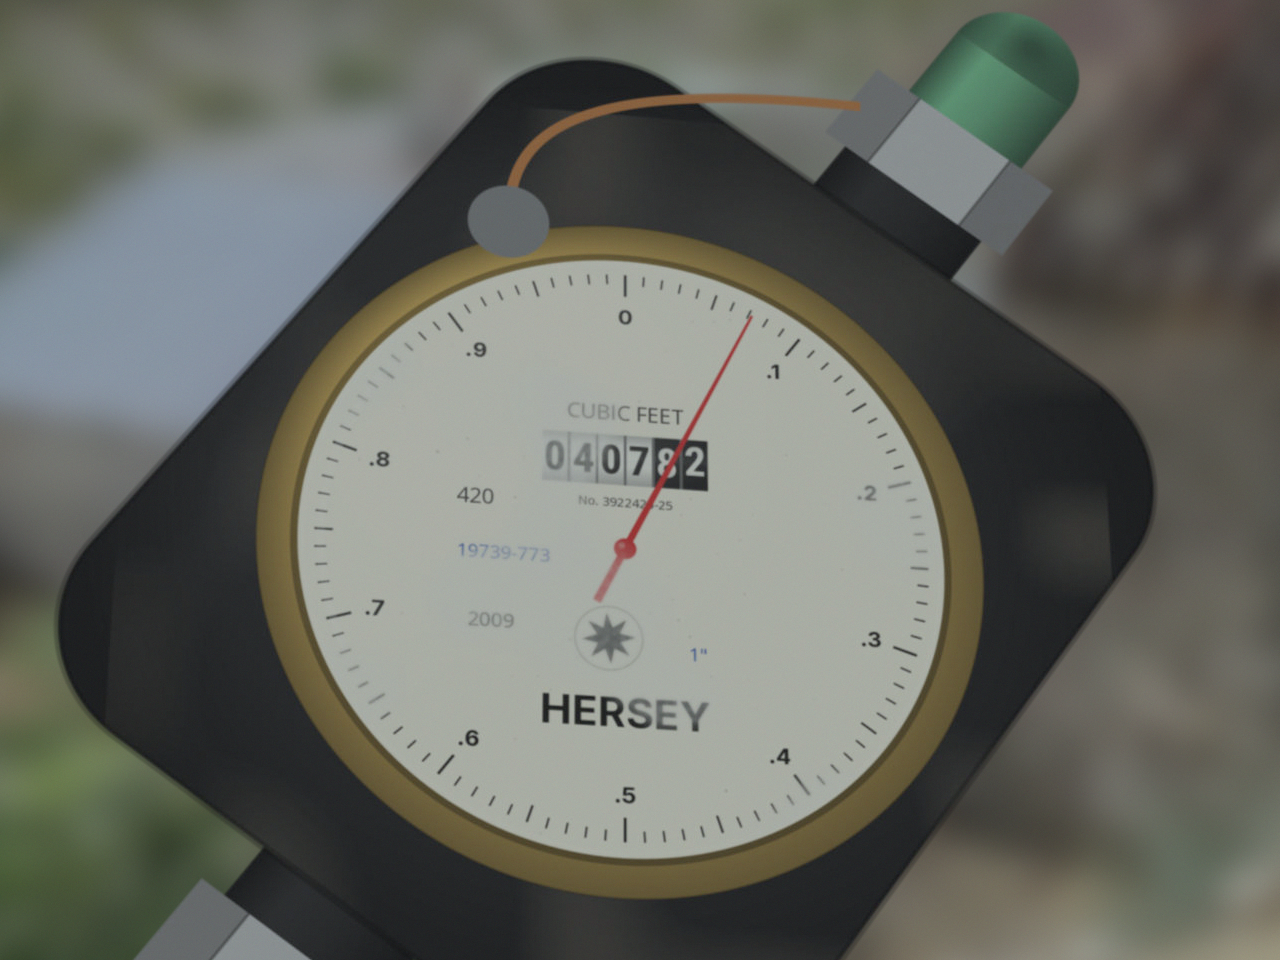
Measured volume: **40782.07** ft³
